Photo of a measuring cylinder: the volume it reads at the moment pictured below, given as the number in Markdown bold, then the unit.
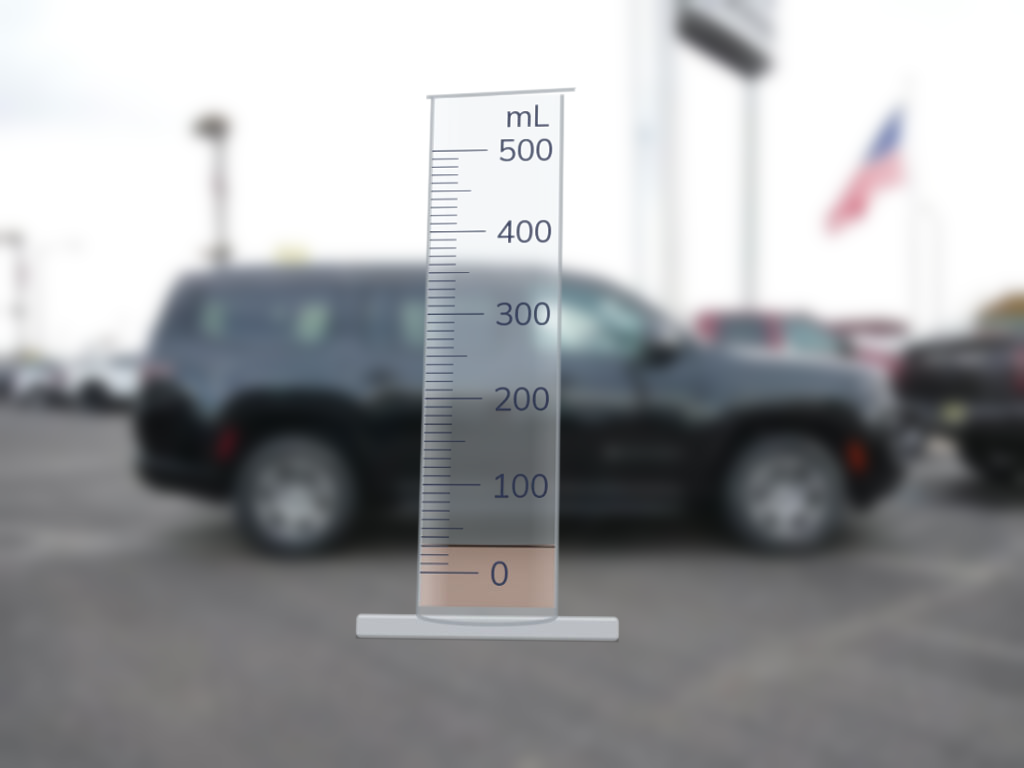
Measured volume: **30** mL
